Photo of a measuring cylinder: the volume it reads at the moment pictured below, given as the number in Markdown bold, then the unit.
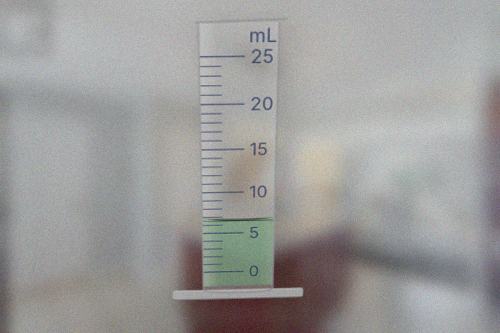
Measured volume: **6.5** mL
